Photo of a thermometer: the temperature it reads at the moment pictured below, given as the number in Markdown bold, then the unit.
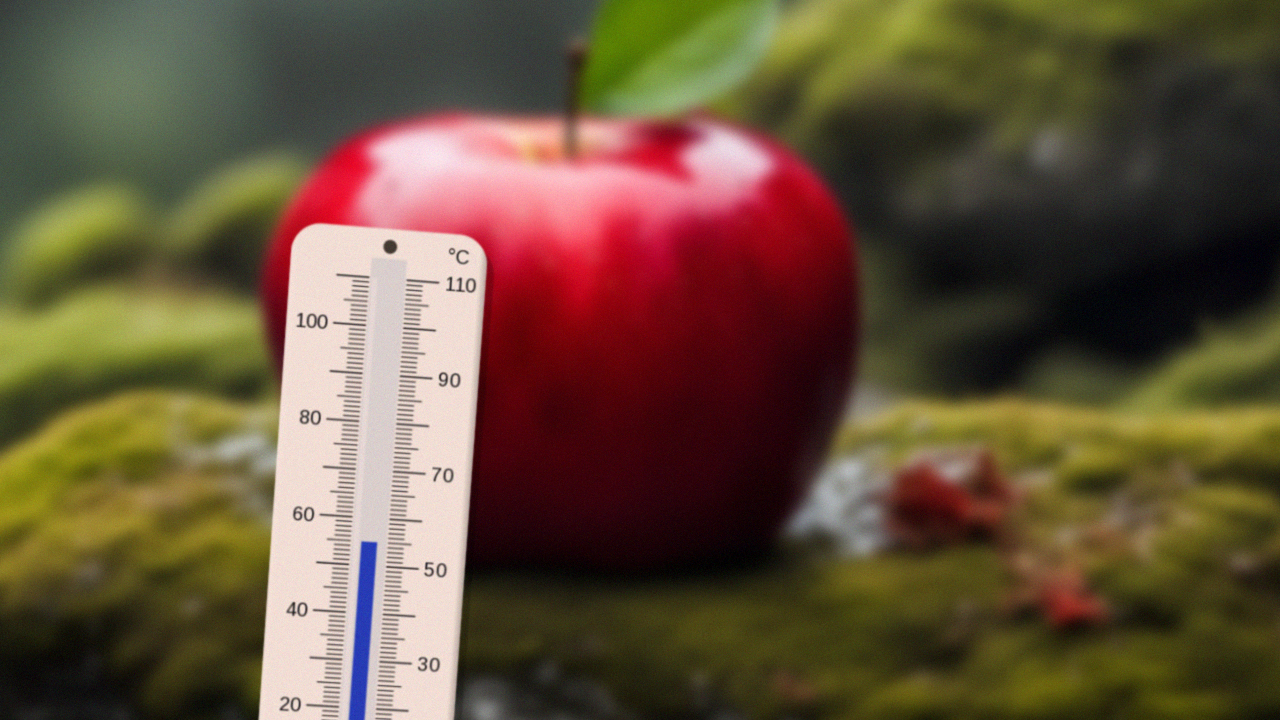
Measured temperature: **55** °C
